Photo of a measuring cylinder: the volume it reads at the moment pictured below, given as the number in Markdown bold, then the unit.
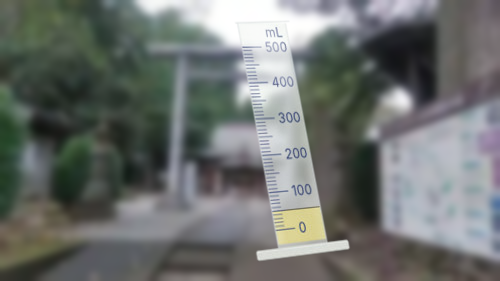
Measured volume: **50** mL
